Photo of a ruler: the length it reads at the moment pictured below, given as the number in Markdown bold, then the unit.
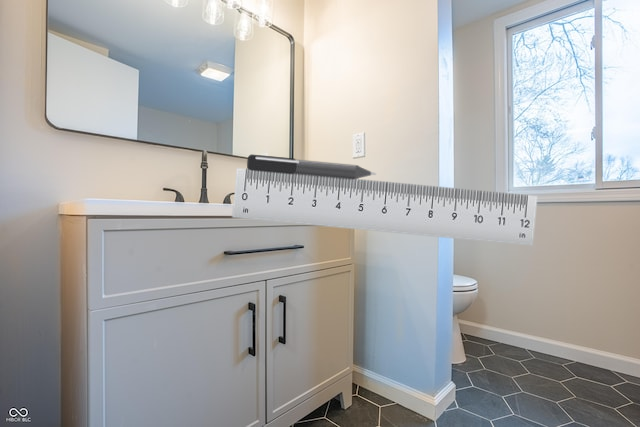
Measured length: **5.5** in
